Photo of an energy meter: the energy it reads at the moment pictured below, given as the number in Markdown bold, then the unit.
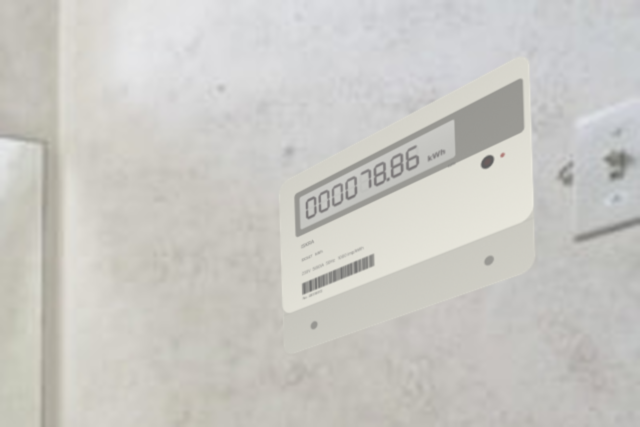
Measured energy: **78.86** kWh
